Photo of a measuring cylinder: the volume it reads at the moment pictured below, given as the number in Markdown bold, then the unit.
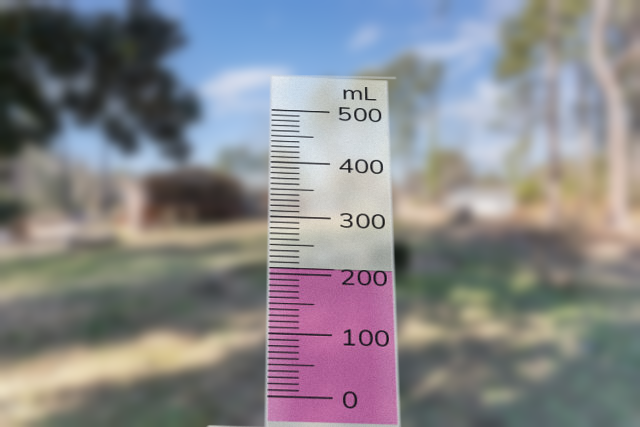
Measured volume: **210** mL
